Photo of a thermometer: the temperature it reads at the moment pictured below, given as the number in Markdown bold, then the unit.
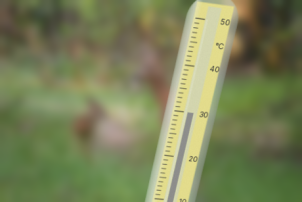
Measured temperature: **30** °C
